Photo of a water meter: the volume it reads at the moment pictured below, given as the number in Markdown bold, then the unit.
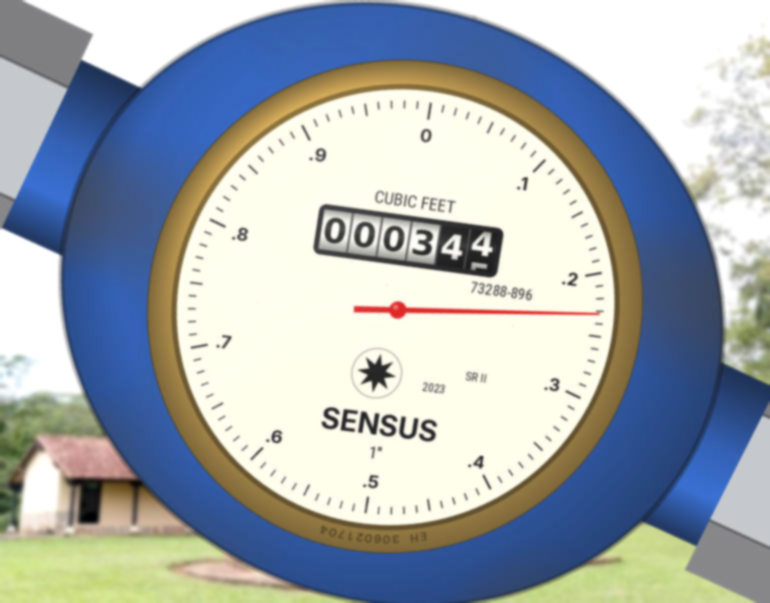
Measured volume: **344.23** ft³
